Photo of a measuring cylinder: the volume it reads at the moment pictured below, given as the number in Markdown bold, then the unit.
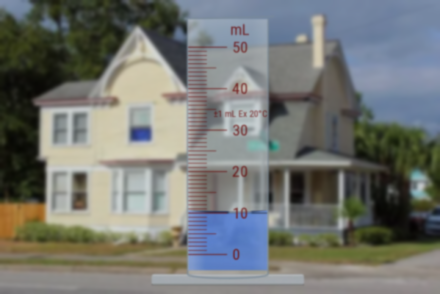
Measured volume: **10** mL
